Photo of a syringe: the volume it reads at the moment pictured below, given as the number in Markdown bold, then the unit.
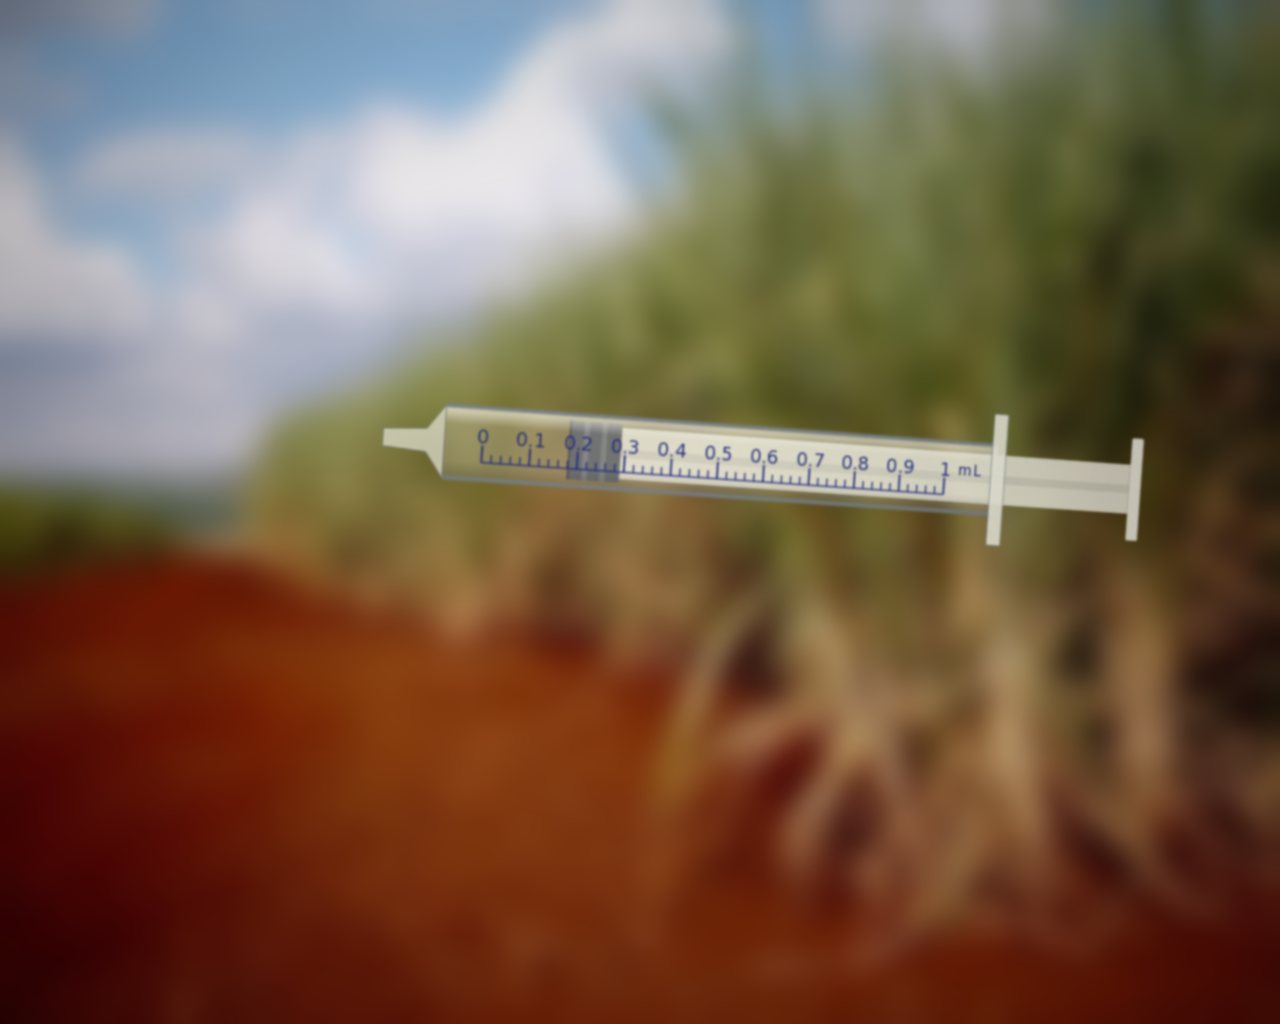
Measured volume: **0.18** mL
